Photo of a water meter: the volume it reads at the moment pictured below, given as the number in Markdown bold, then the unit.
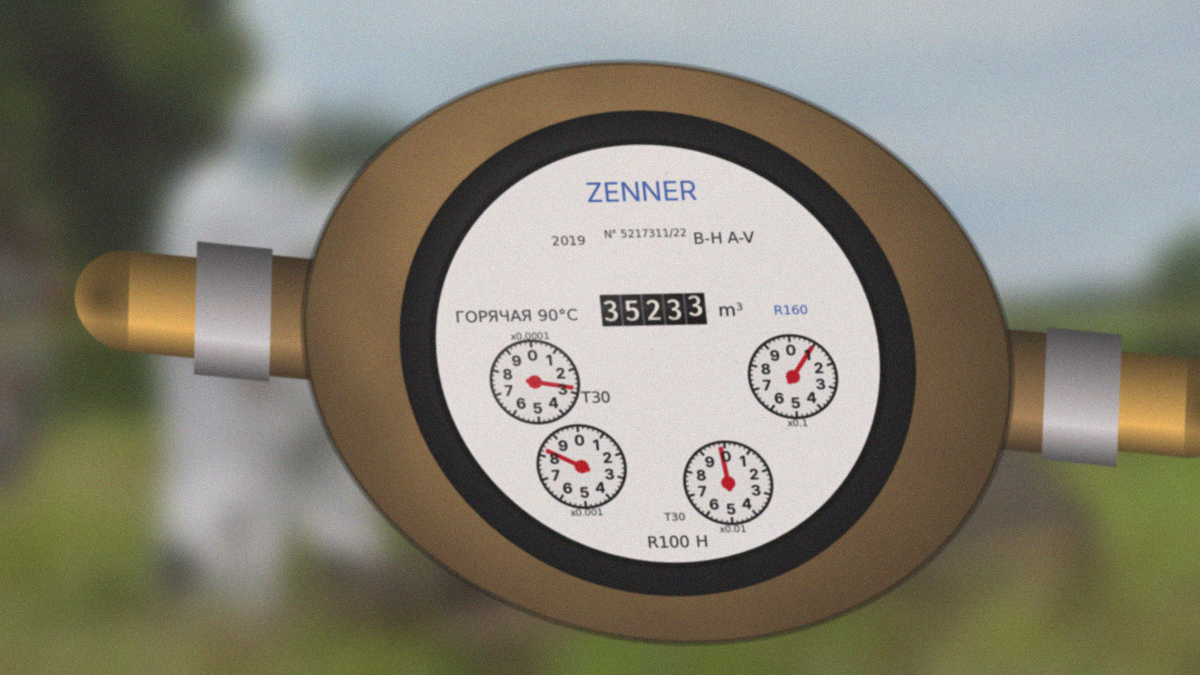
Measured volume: **35233.0982** m³
